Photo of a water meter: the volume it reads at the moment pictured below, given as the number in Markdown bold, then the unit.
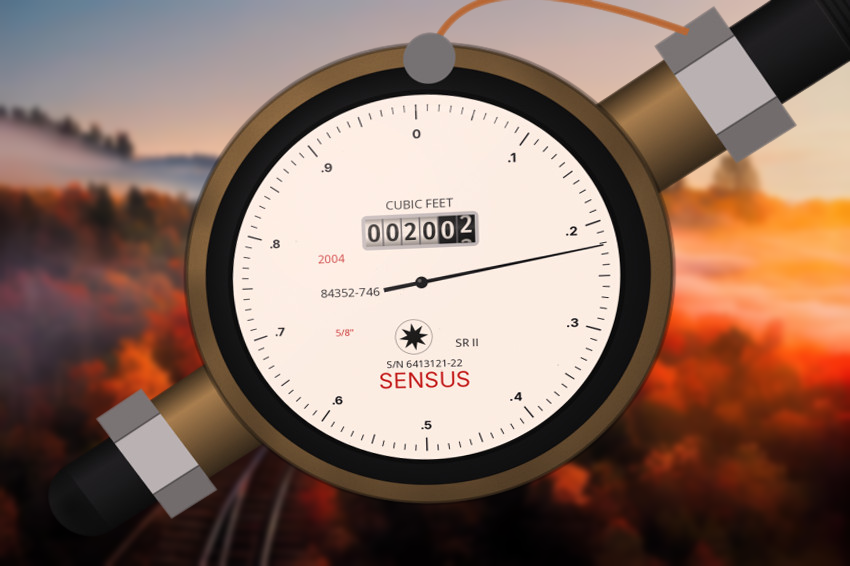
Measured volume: **2002.22** ft³
